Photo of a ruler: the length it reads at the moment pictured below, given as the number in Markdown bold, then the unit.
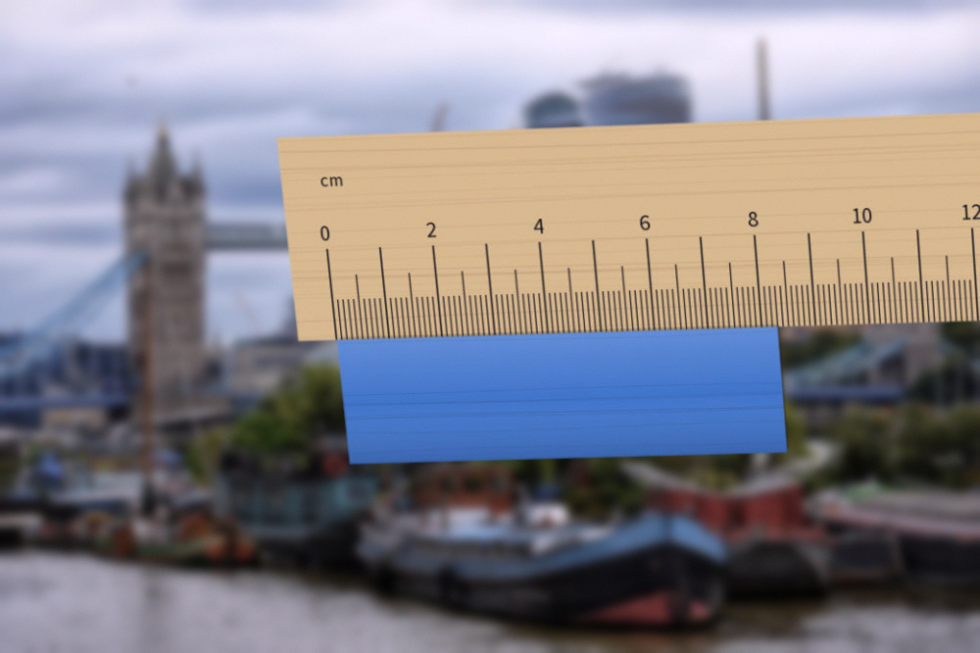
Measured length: **8.3** cm
